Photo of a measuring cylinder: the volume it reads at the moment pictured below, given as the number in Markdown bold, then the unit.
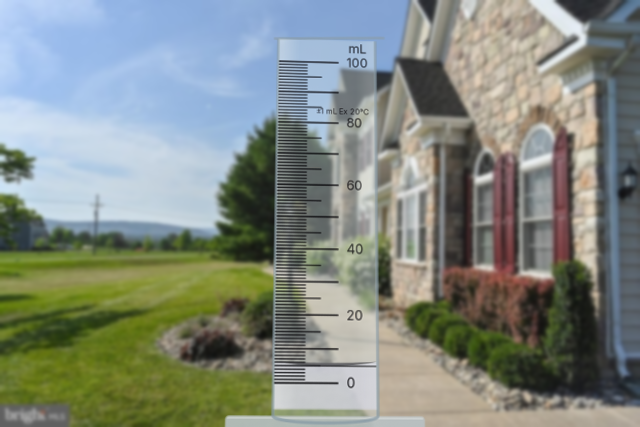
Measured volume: **5** mL
